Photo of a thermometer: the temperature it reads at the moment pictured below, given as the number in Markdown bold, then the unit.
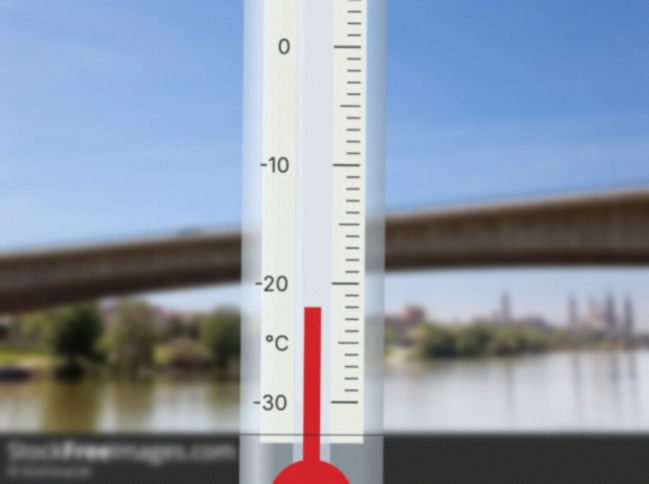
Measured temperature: **-22** °C
